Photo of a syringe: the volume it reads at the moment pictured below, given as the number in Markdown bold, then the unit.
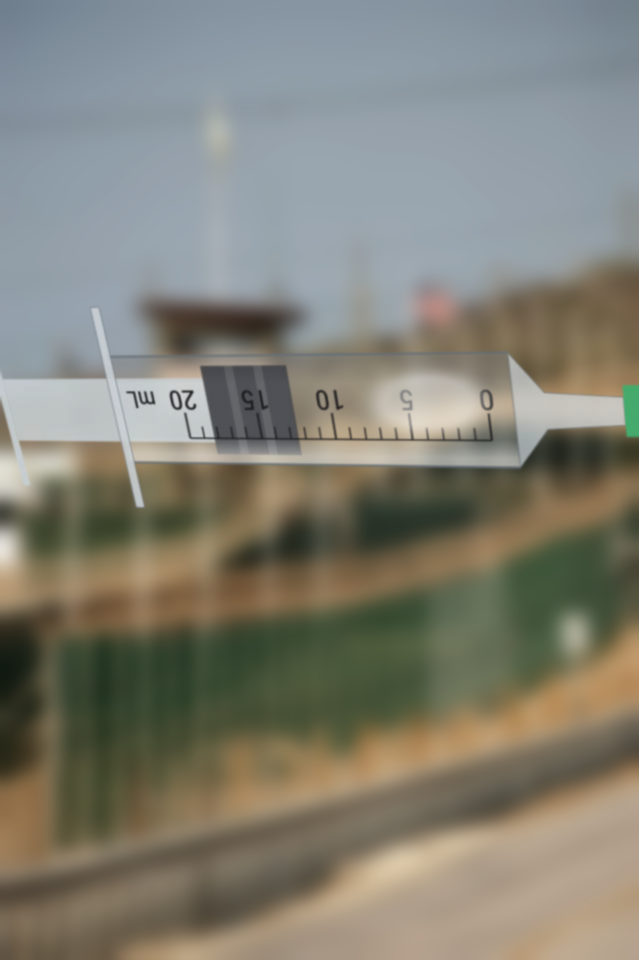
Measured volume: **12.5** mL
